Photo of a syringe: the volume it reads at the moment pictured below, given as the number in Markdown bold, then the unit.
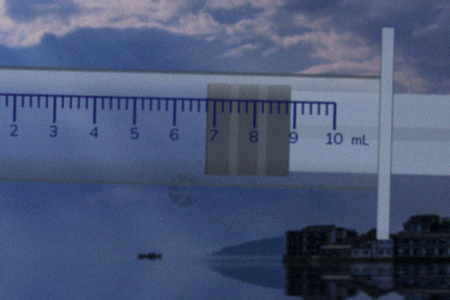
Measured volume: **6.8** mL
